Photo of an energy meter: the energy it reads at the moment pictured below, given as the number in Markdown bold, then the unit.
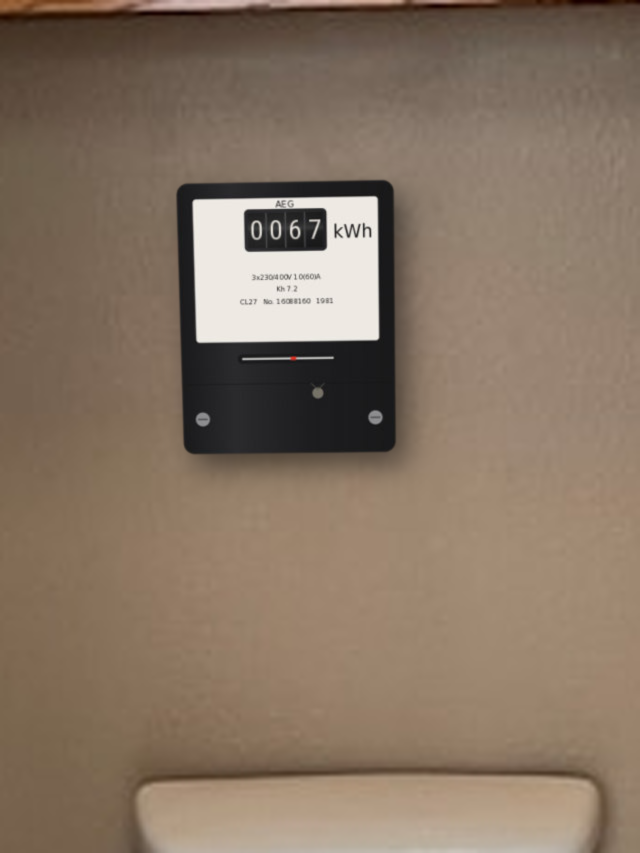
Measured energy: **67** kWh
